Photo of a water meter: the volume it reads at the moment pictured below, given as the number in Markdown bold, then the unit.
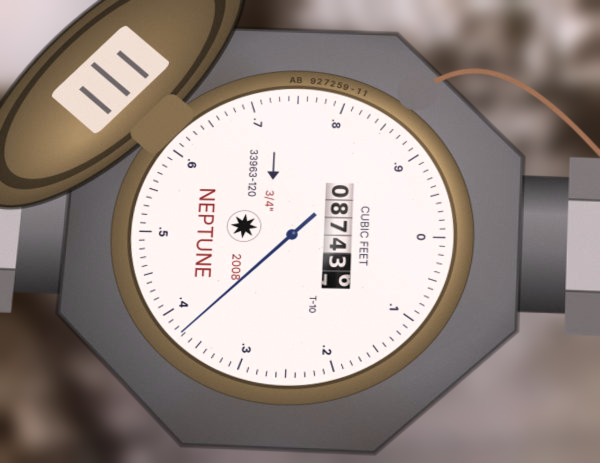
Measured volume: **87436.37** ft³
